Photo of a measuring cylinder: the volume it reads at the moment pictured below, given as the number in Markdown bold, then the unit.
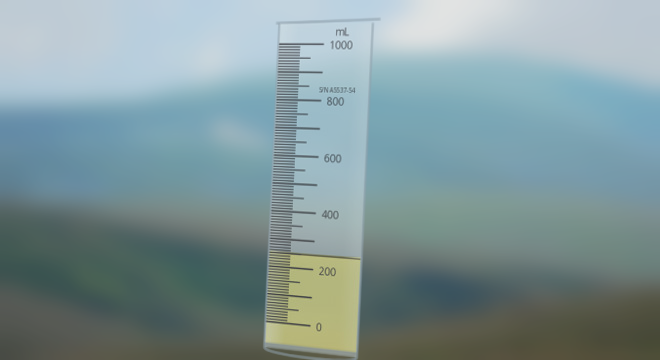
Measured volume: **250** mL
